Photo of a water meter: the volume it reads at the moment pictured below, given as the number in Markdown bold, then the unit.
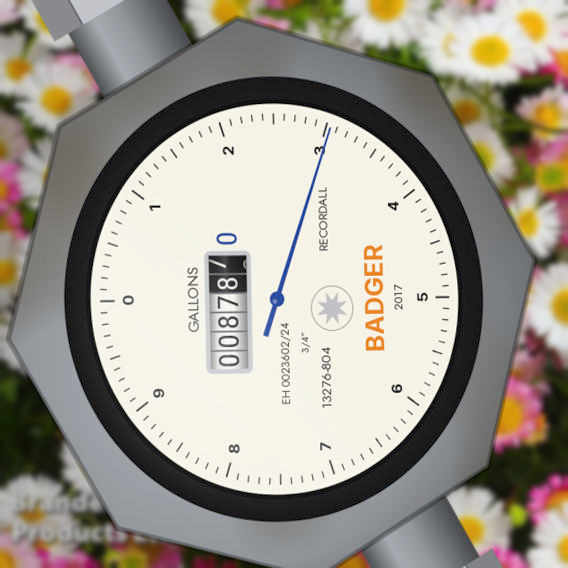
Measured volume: **87873.0** gal
